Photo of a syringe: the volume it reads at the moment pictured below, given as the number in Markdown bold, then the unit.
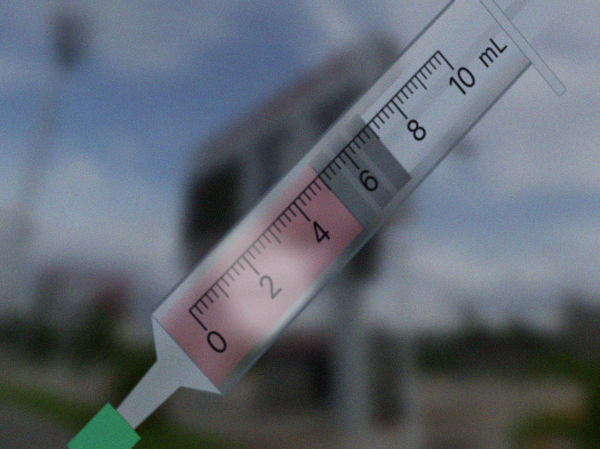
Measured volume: **5** mL
